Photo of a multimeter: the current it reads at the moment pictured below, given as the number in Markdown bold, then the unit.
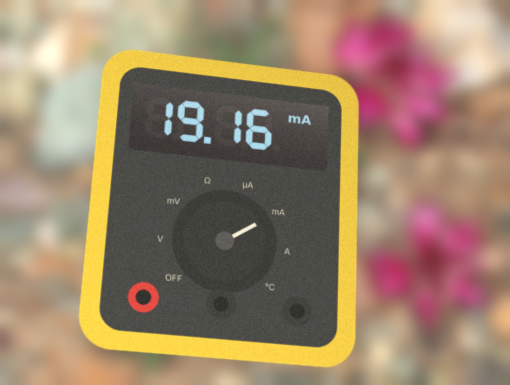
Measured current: **19.16** mA
